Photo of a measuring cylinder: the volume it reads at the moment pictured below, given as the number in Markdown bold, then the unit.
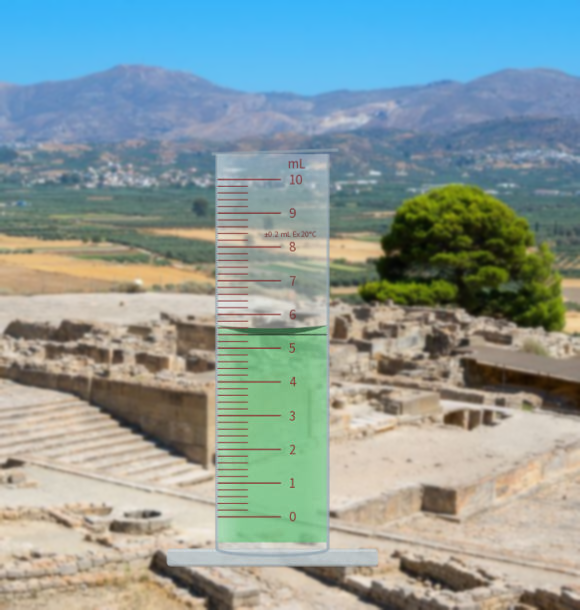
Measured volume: **5.4** mL
